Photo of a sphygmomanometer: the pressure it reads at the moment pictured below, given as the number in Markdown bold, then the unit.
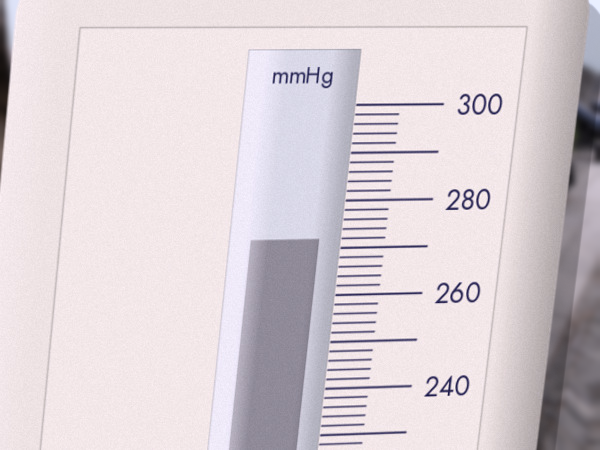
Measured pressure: **272** mmHg
